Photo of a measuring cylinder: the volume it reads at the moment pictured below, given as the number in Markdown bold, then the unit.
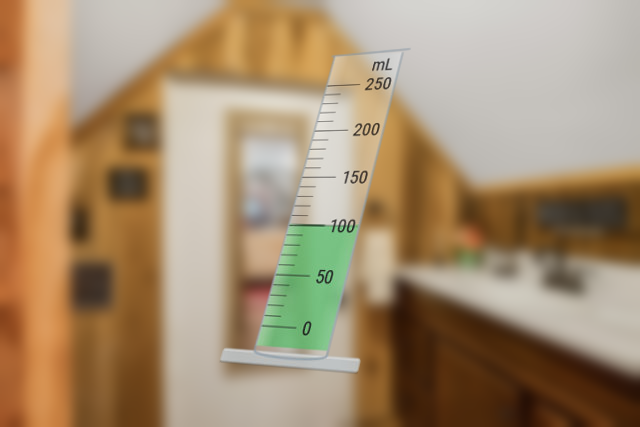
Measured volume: **100** mL
